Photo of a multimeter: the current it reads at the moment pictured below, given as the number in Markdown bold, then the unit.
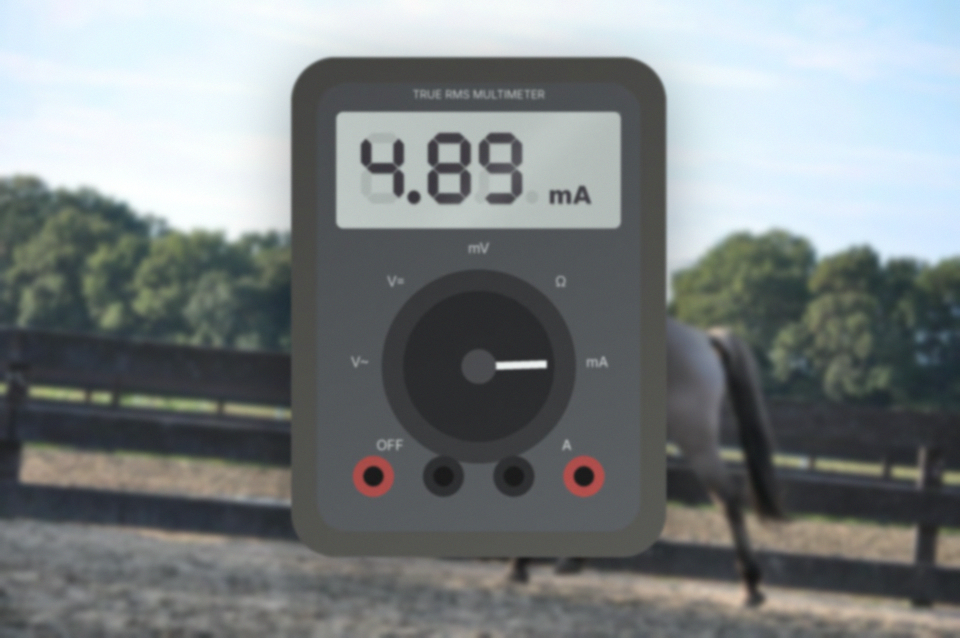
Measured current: **4.89** mA
